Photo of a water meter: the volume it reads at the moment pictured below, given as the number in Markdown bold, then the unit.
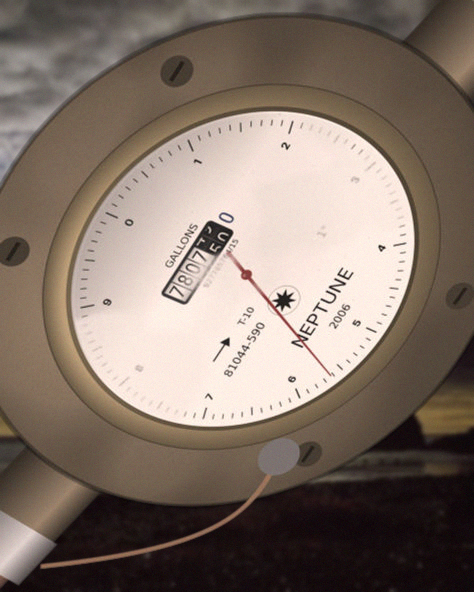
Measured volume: **7807495.6** gal
